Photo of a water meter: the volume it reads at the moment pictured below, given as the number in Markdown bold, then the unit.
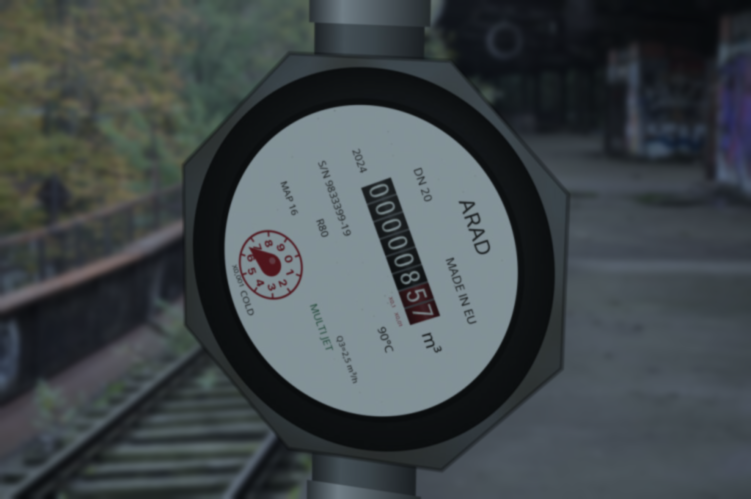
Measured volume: **8.576** m³
